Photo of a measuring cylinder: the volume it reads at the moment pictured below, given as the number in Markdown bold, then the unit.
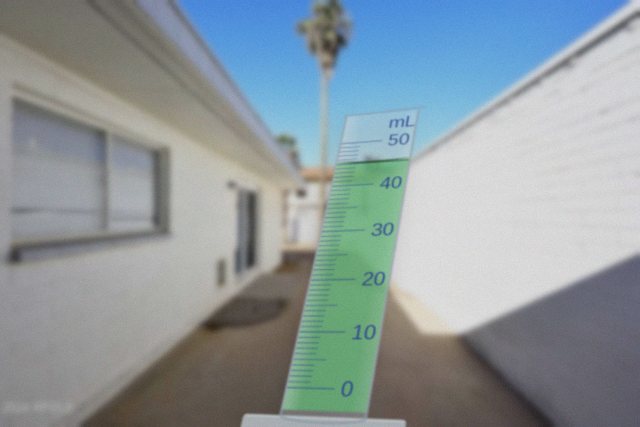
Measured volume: **45** mL
